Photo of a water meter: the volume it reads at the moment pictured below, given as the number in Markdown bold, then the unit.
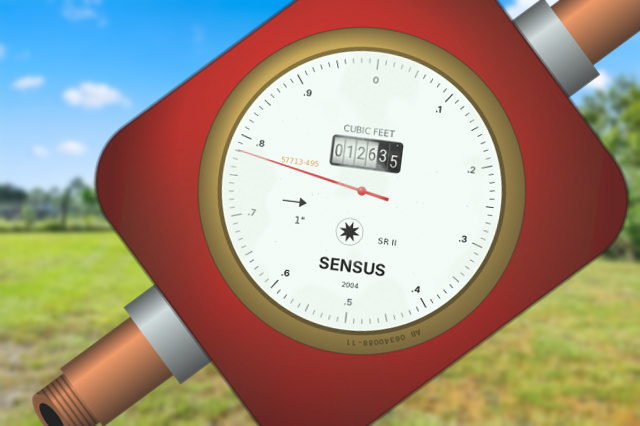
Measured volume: **12634.78** ft³
